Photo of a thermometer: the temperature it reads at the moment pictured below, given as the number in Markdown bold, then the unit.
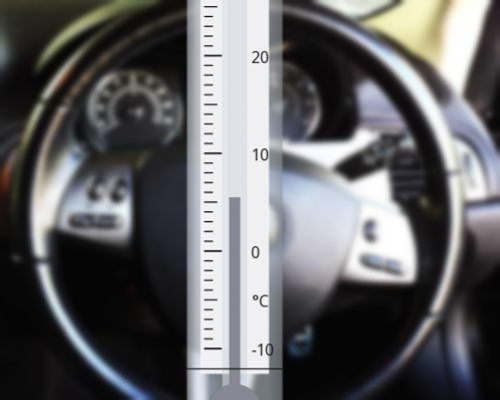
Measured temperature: **5.5** °C
